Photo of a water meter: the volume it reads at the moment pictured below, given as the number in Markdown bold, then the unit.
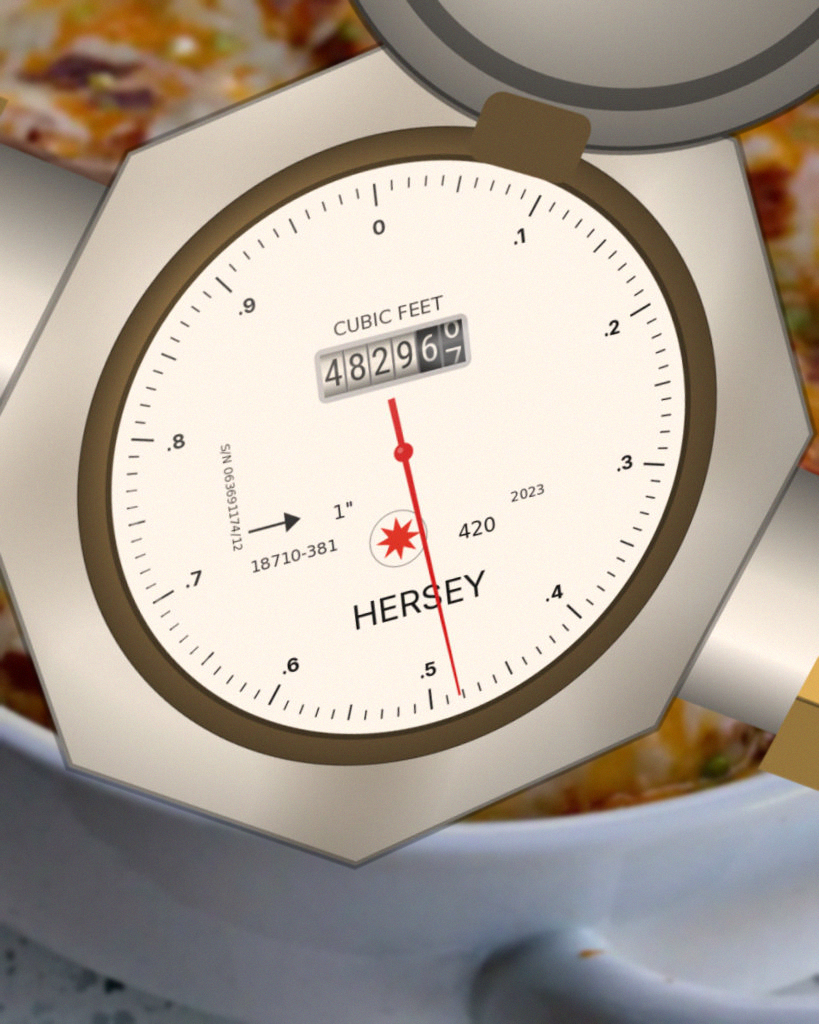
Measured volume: **482966.48** ft³
